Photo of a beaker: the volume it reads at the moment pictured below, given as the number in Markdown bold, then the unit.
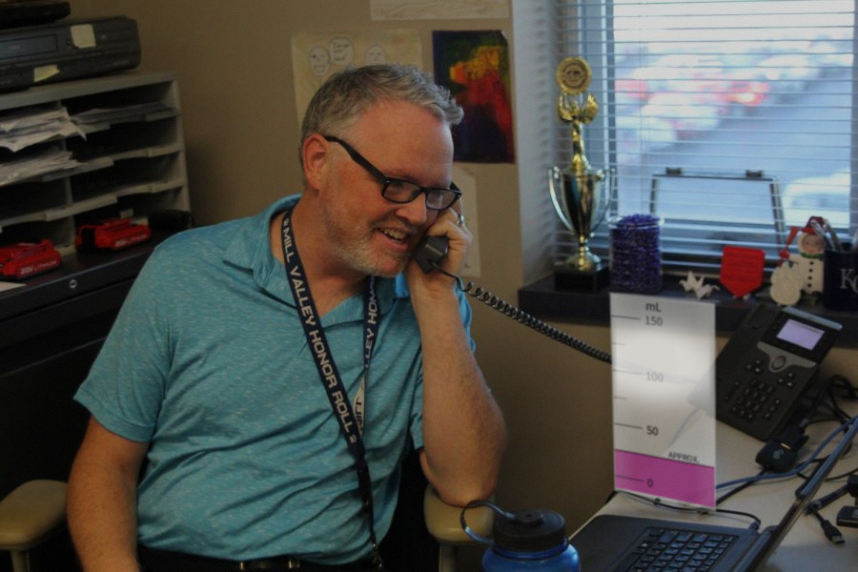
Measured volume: **25** mL
